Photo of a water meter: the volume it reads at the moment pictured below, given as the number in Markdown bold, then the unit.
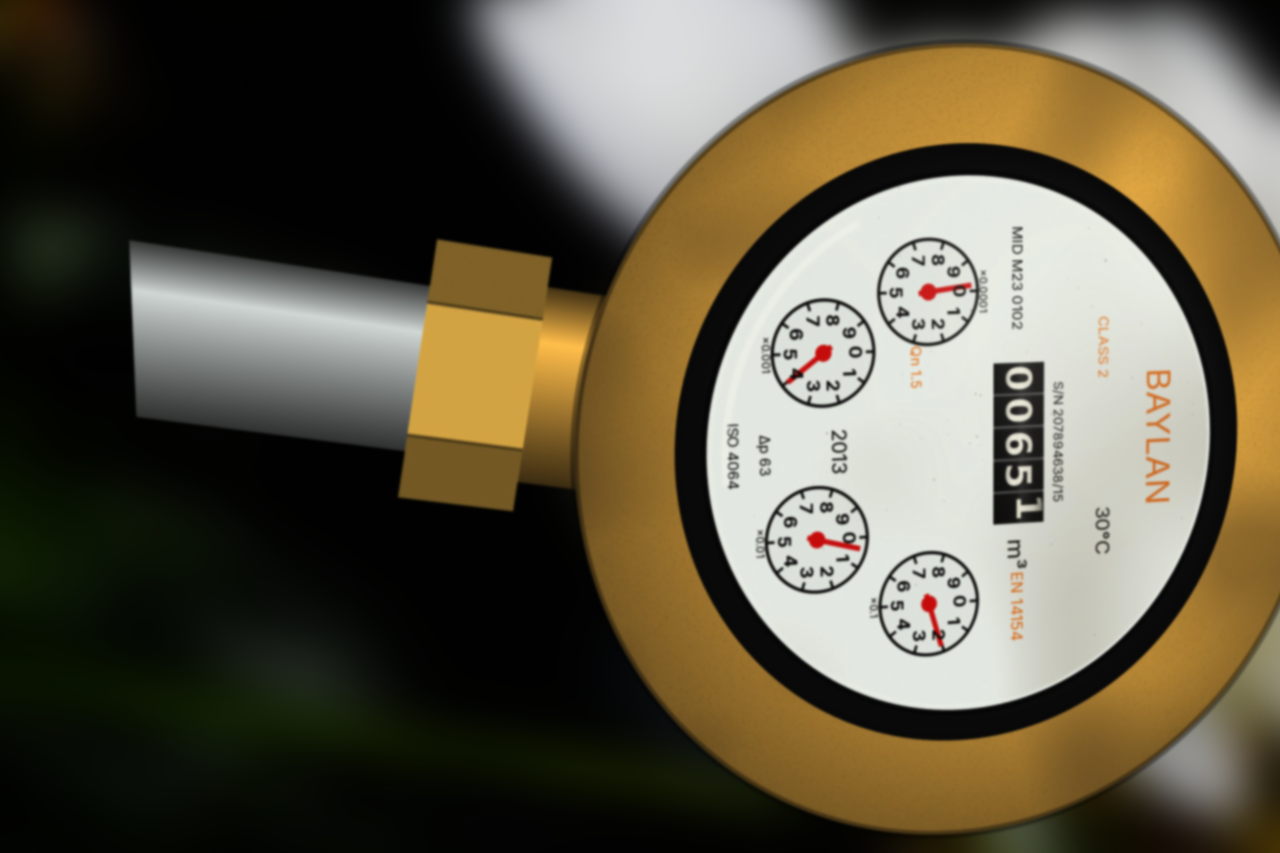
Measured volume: **651.2039** m³
